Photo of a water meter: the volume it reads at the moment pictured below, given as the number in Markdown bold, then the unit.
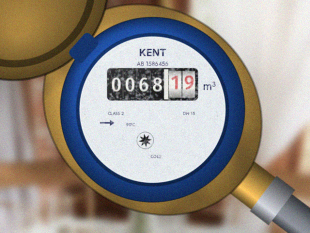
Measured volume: **68.19** m³
